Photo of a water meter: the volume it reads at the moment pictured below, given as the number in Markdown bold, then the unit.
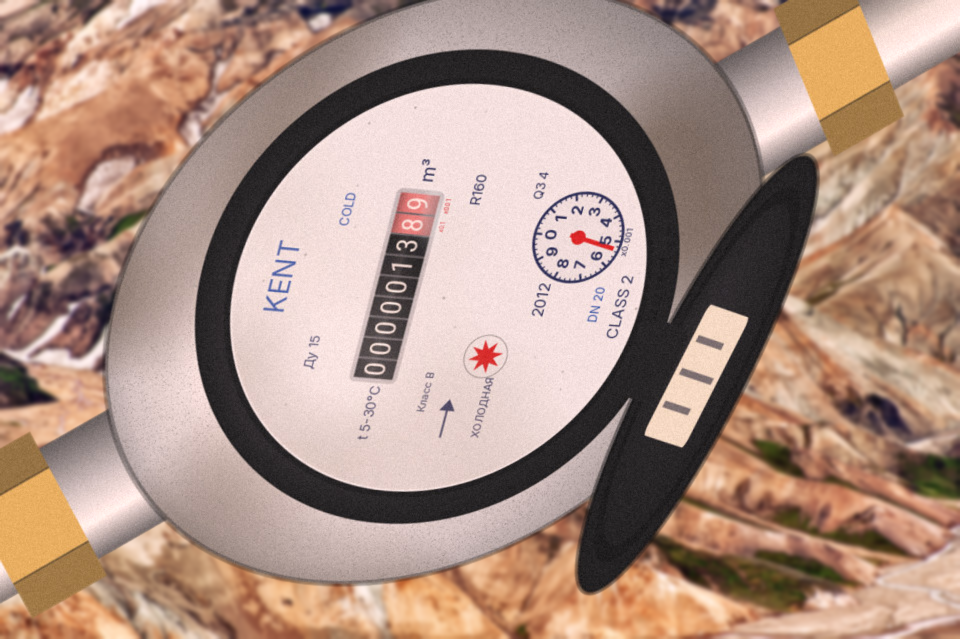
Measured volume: **13.895** m³
